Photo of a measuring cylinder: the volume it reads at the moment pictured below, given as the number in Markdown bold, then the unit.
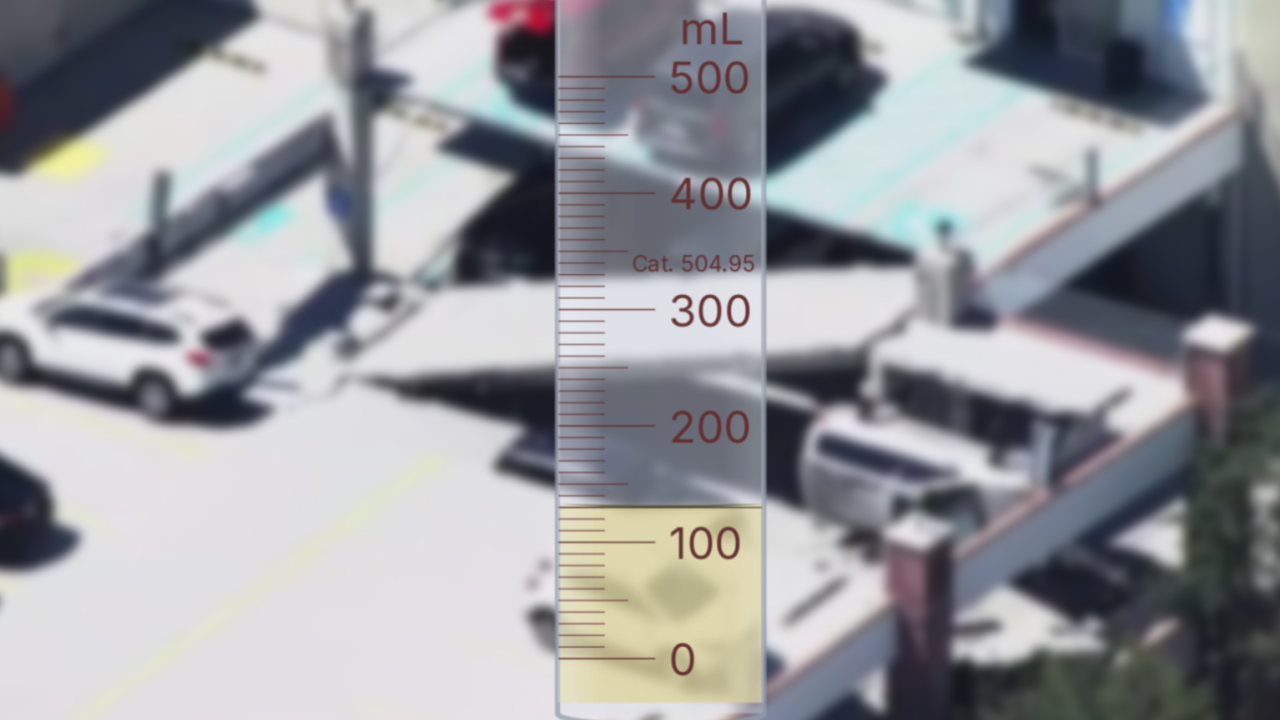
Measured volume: **130** mL
